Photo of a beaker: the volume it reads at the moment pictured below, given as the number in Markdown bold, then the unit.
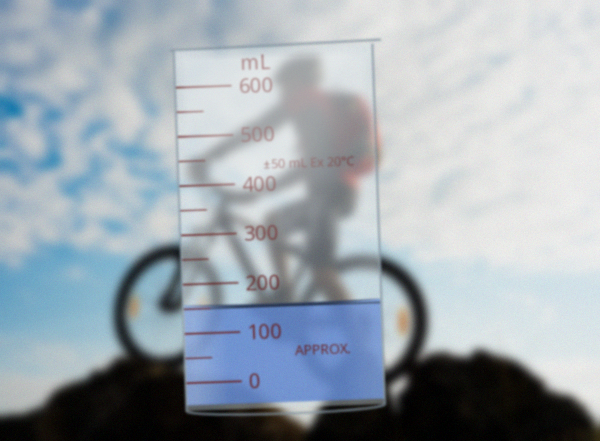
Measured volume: **150** mL
